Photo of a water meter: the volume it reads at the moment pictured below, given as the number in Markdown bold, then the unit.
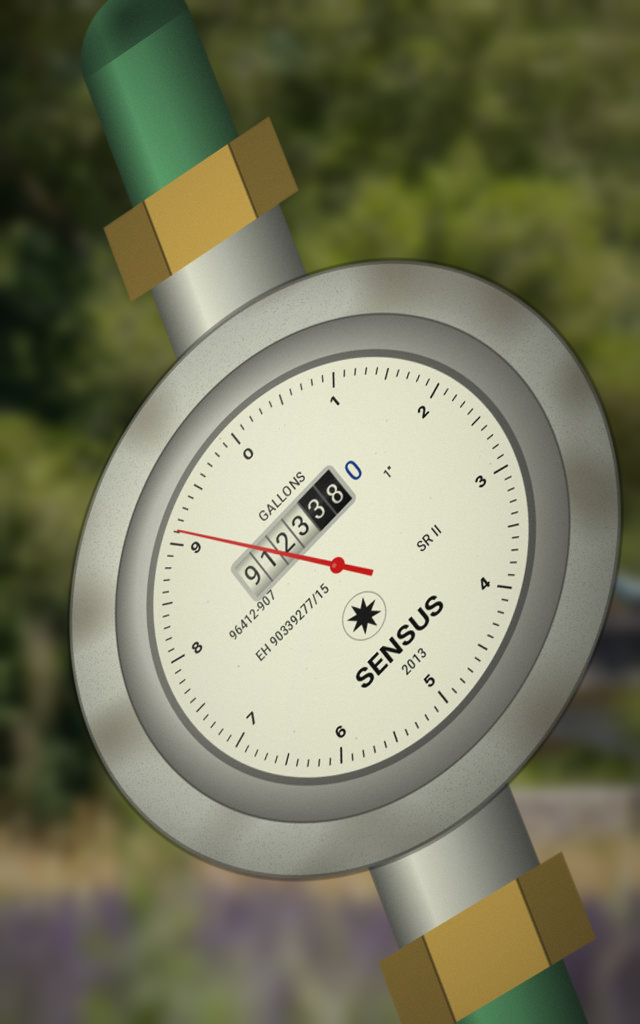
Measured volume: **9123379.1** gal
